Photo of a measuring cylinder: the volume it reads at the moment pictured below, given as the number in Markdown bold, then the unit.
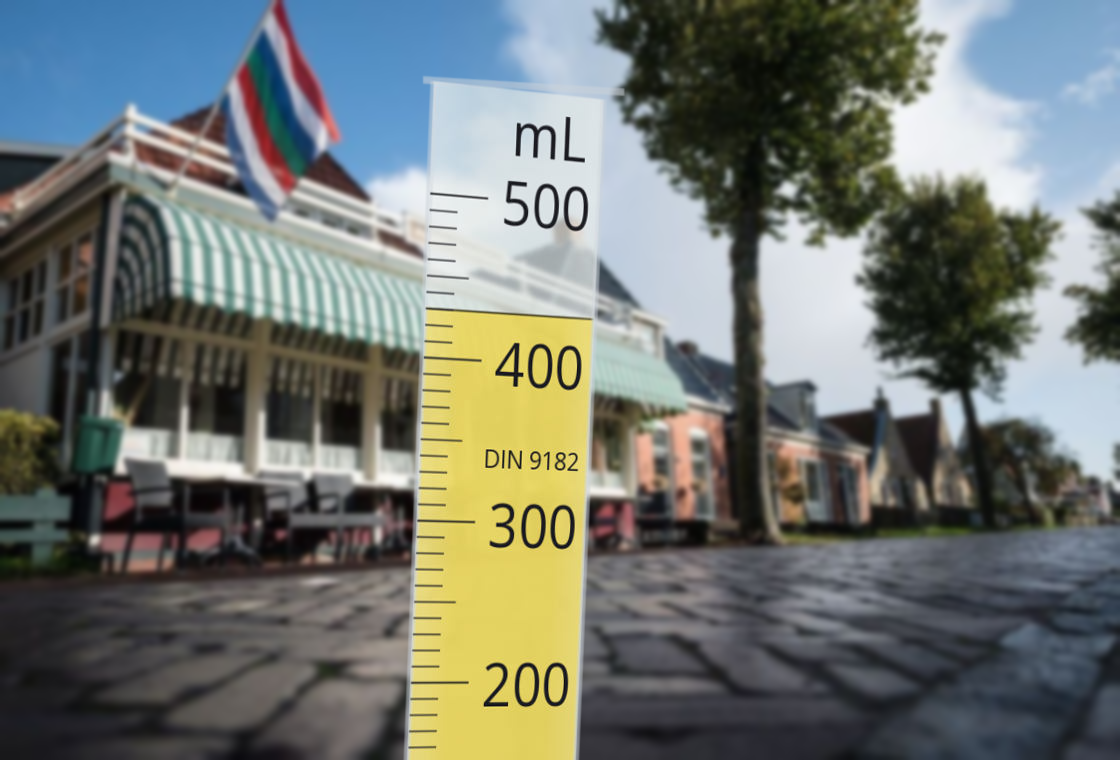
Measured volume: **430** mL
